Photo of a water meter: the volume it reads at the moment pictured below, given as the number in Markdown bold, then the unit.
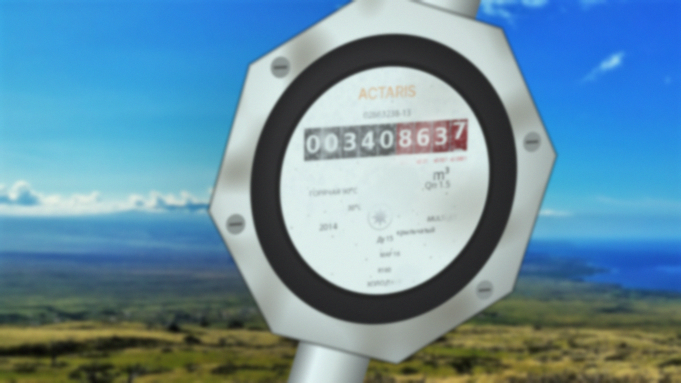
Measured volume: **340.8637** m³
